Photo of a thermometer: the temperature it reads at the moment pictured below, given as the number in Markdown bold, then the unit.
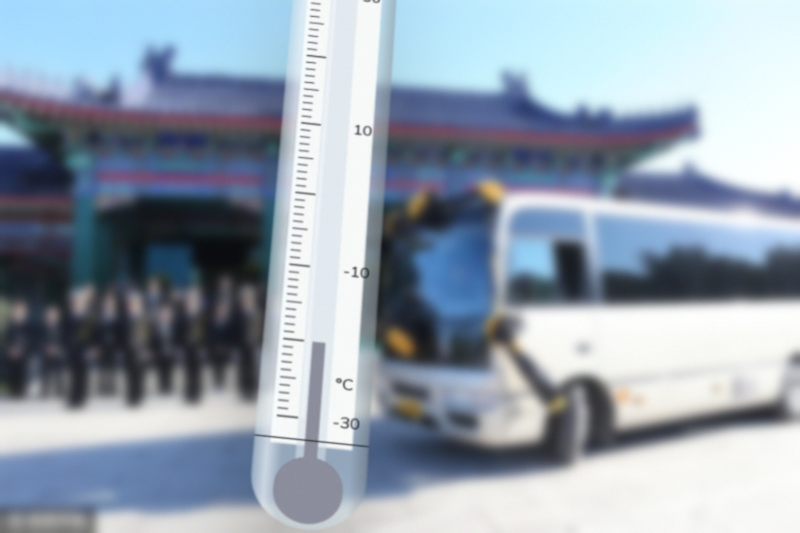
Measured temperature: **-20** °C
